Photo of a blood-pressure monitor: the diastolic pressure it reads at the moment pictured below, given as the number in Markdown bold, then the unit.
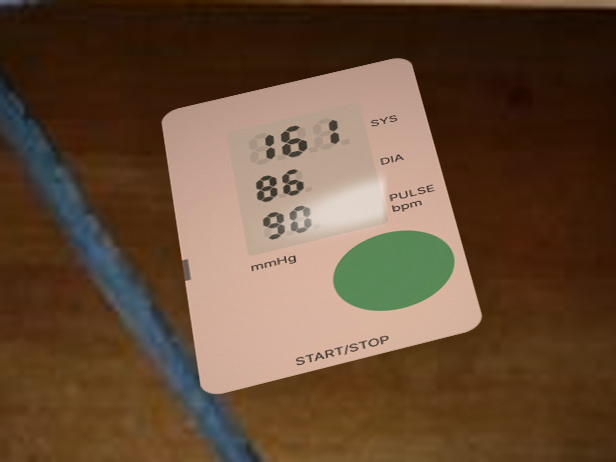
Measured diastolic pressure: **86** mmHg
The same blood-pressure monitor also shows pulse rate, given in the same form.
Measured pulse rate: **90** bpm
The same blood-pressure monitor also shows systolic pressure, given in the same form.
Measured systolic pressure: **161** mmHg
